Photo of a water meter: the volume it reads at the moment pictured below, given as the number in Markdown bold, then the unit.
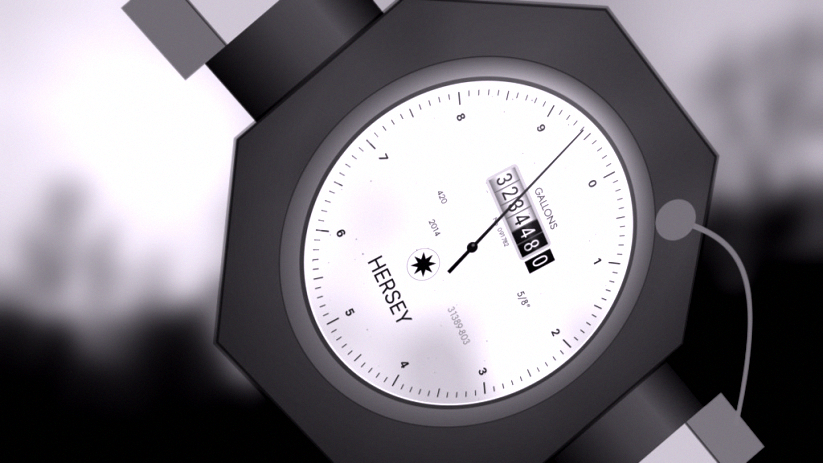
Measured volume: **3234479.4** gal
